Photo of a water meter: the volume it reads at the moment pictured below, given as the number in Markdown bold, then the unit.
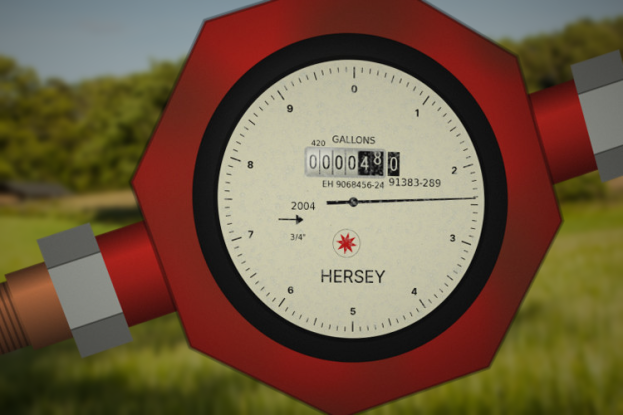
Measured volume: **482.4** gal
